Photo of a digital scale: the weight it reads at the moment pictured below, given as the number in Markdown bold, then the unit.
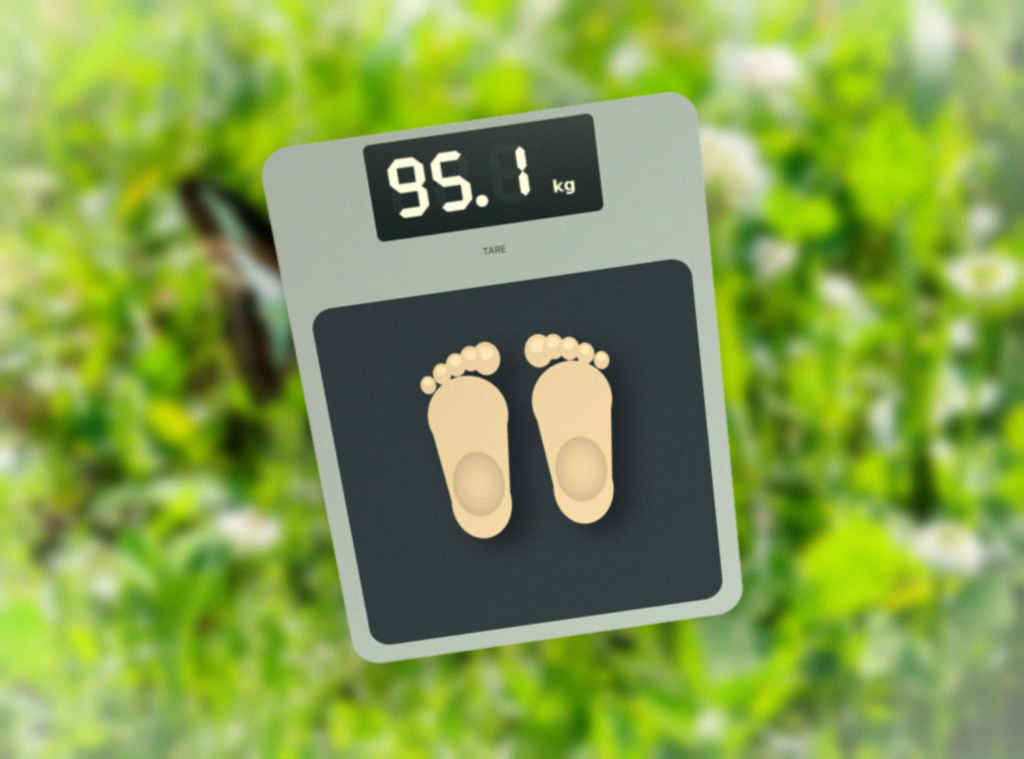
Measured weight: **95.1** kg
